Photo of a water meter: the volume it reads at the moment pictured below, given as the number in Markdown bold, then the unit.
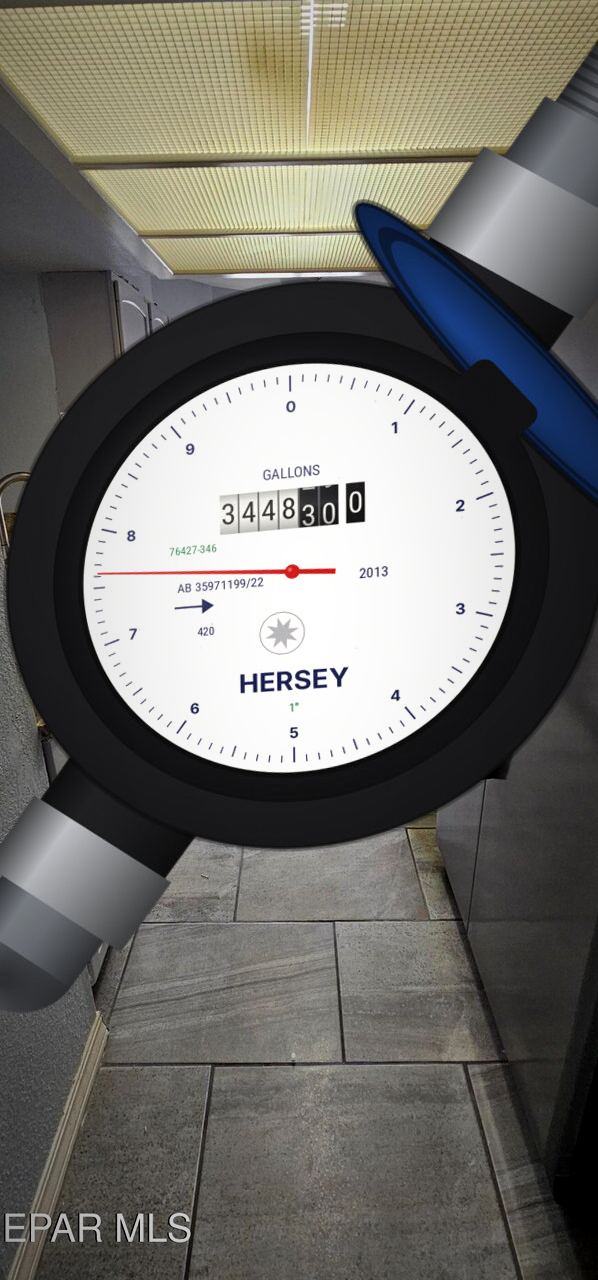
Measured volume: **3448297.6** gal
